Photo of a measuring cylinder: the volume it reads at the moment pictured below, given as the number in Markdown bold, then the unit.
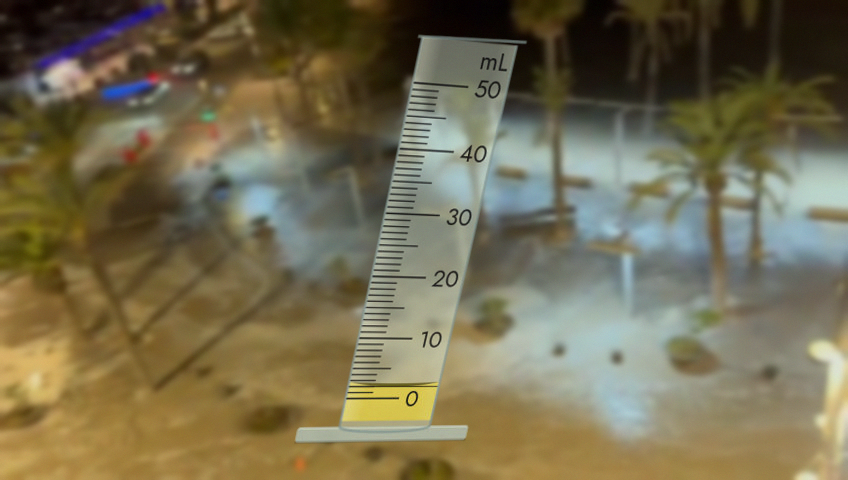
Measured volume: **2** mL
